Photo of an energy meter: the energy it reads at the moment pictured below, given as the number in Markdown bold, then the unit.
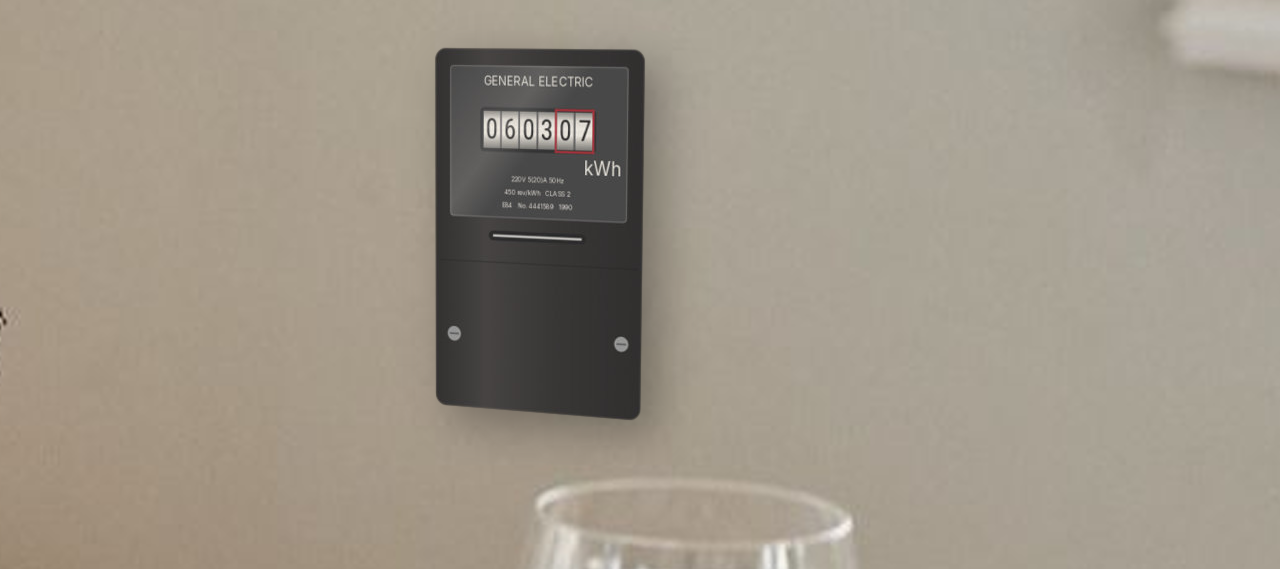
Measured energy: **603.07** kWh
